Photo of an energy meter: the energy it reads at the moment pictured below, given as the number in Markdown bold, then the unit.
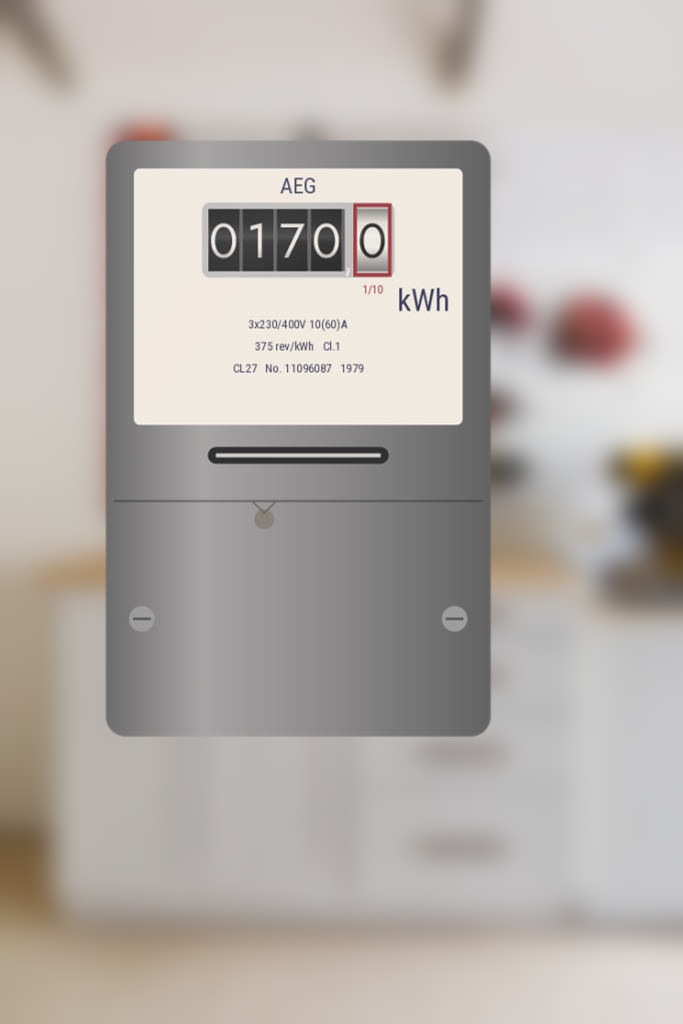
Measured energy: **170.0** kWh
